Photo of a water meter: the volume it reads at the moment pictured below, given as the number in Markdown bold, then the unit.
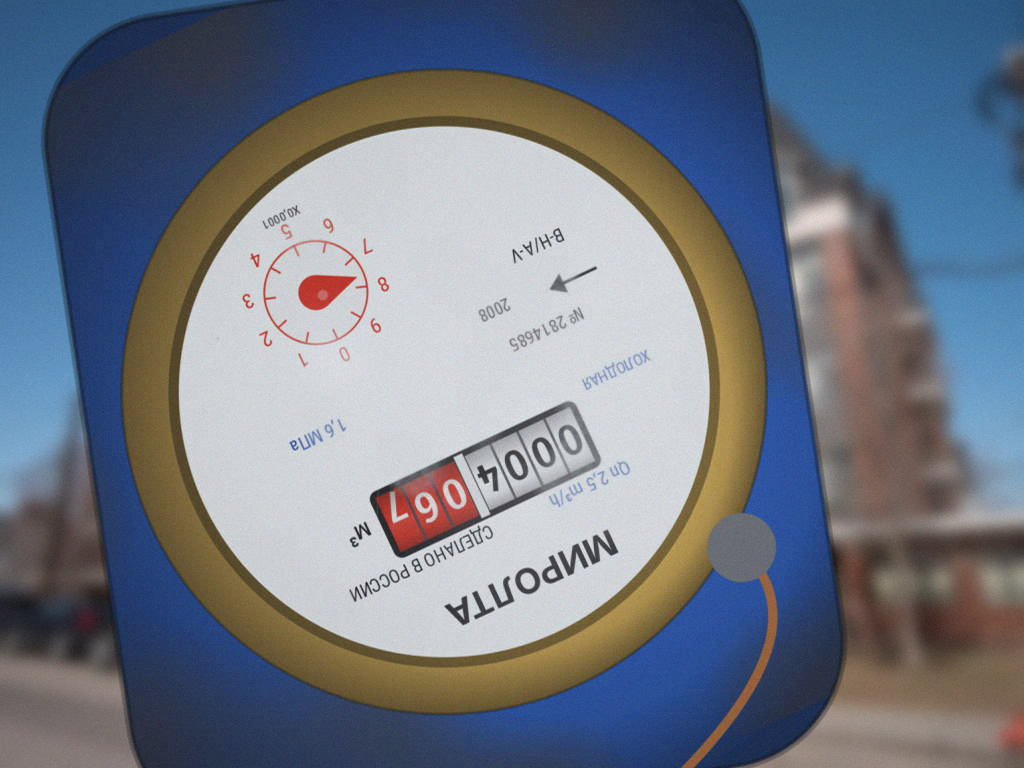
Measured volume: **4.0667** m³
